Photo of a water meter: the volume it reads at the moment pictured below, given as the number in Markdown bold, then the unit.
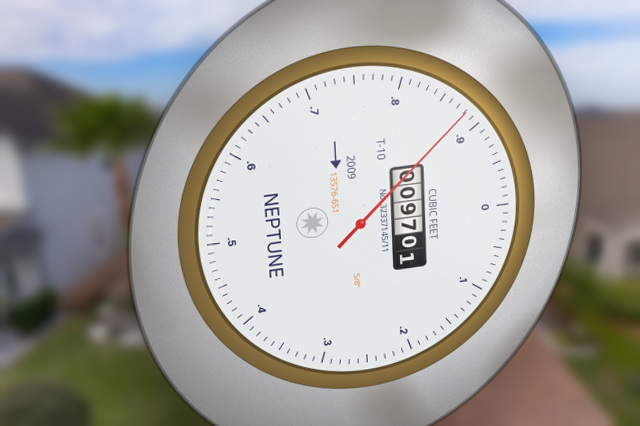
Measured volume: **9700.88** ft³
